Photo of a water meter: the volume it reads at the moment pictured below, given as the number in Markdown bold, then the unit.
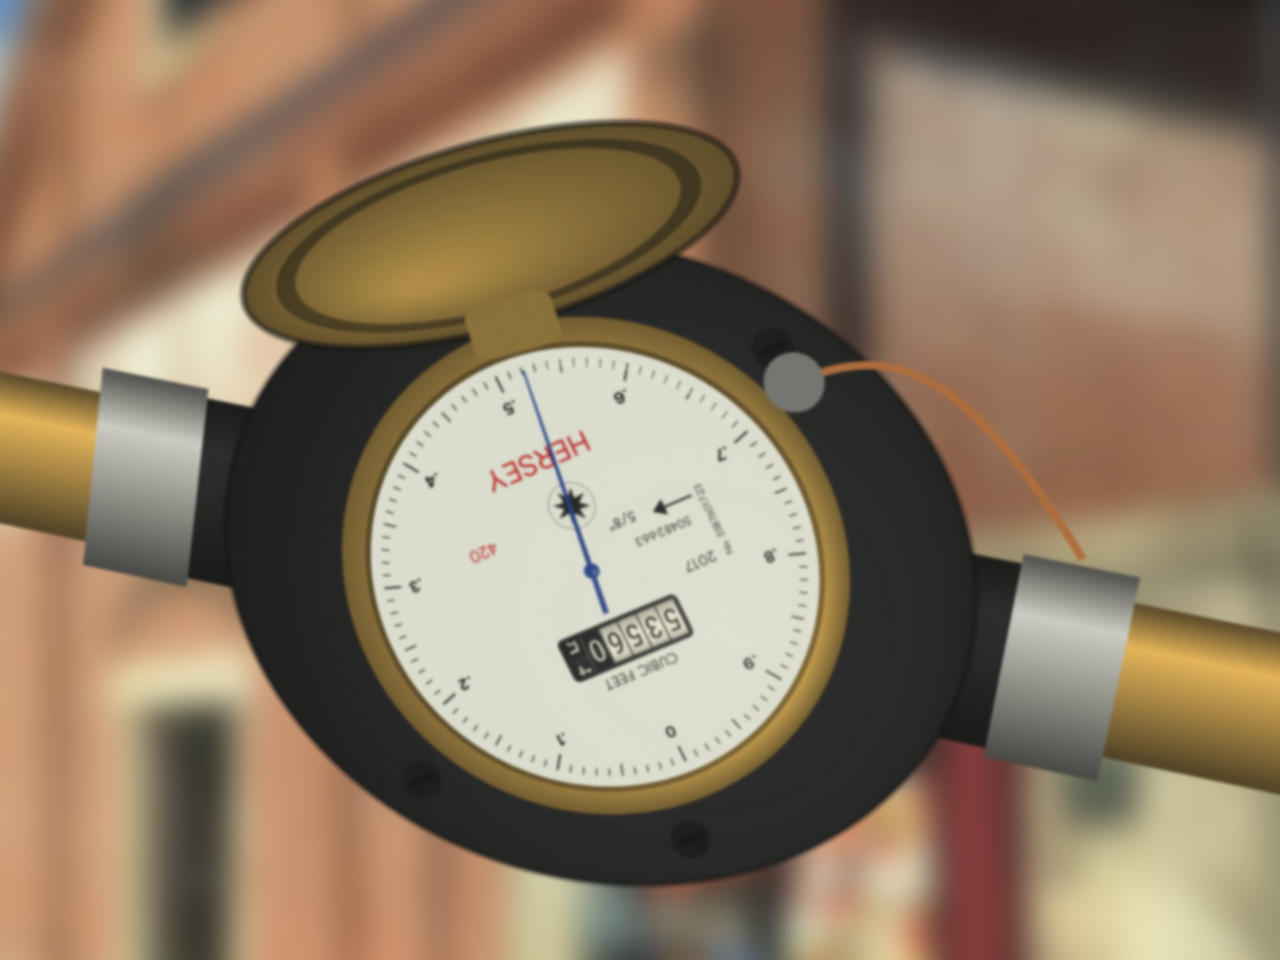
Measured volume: **535604.52** ft³
